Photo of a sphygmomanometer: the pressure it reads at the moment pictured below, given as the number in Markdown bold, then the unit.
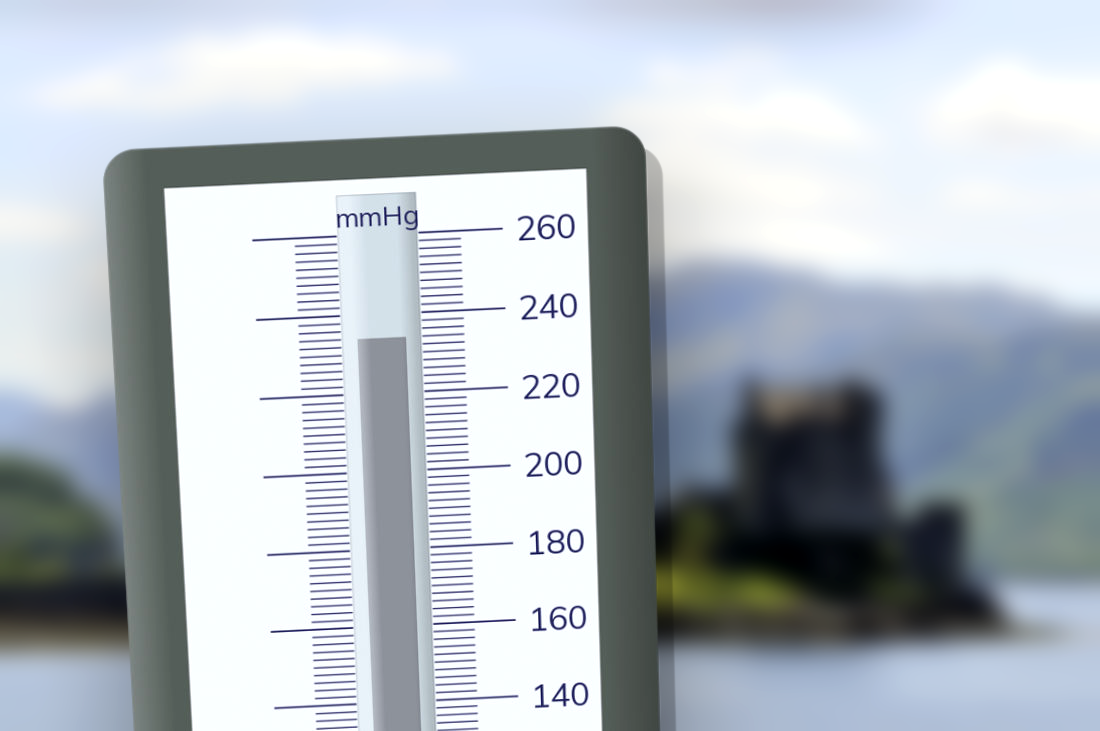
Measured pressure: **234** mmHg
